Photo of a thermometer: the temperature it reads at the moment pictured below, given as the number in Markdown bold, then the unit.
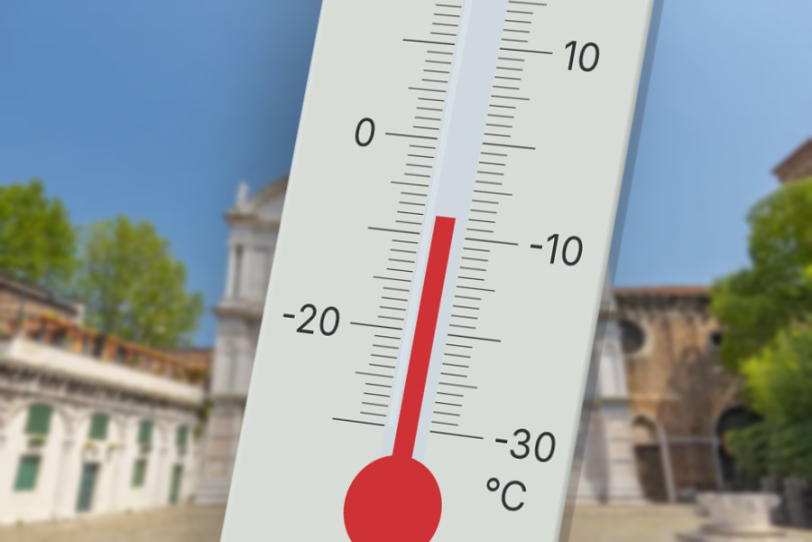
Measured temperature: **-8** °C
